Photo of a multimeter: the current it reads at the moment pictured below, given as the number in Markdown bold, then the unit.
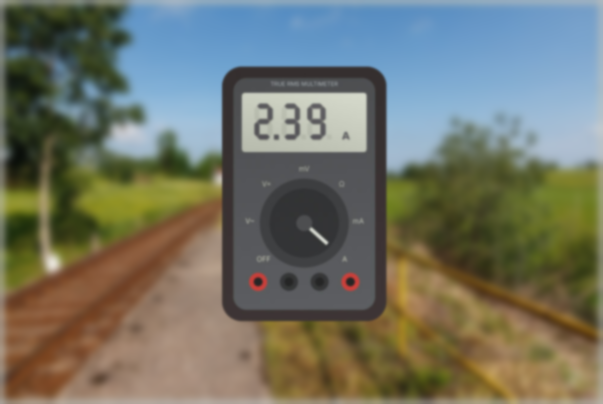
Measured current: **2.39** A
